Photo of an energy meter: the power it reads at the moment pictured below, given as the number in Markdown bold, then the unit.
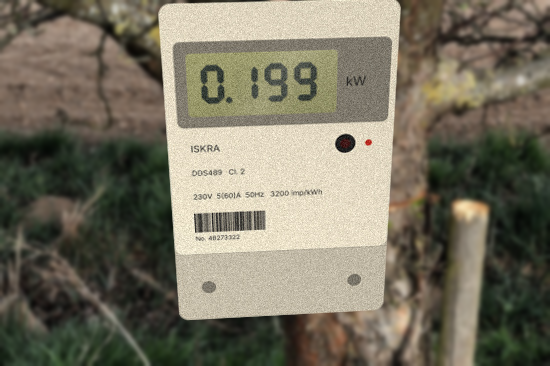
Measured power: **0.199** kW
